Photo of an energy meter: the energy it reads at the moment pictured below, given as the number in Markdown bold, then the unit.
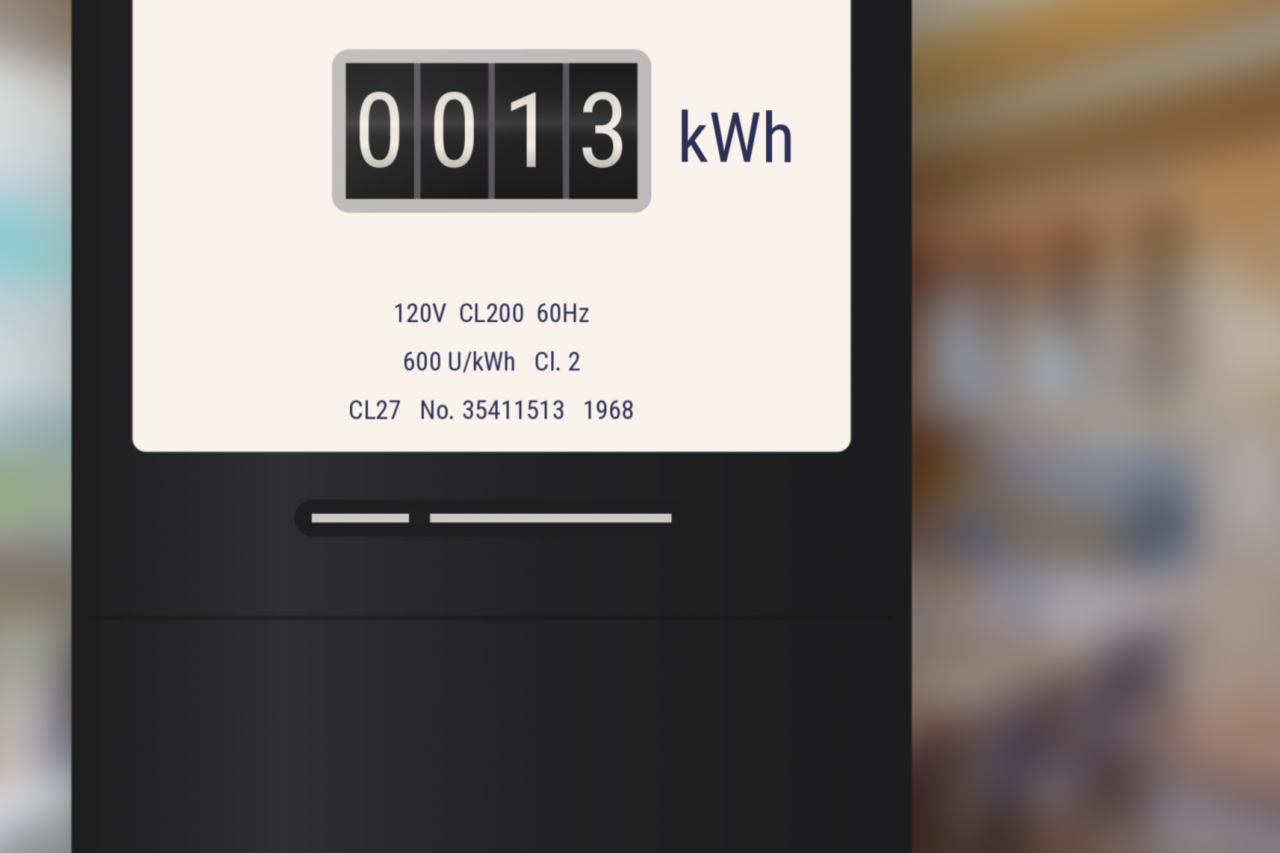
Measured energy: **13** kWh
